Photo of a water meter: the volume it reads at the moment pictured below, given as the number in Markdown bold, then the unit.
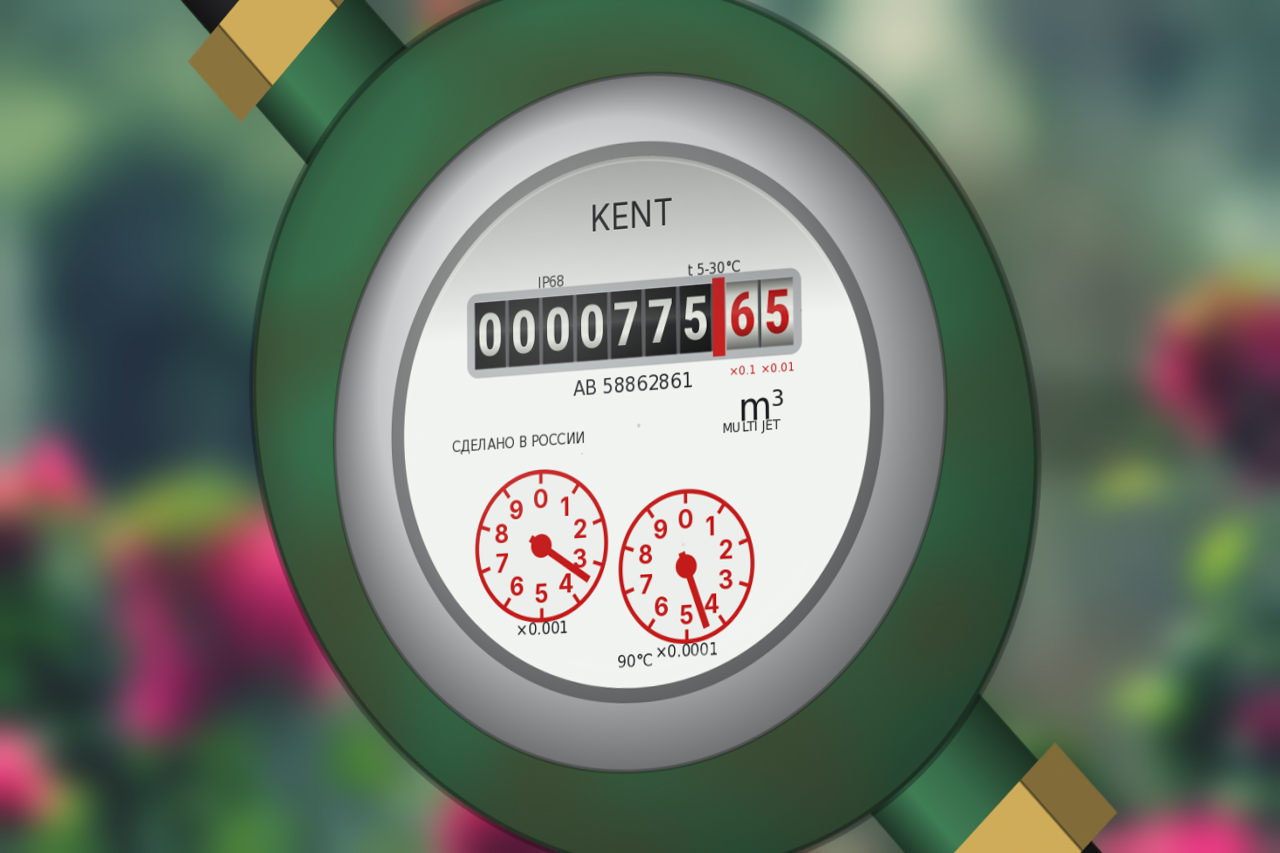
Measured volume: **775.6534** m³
